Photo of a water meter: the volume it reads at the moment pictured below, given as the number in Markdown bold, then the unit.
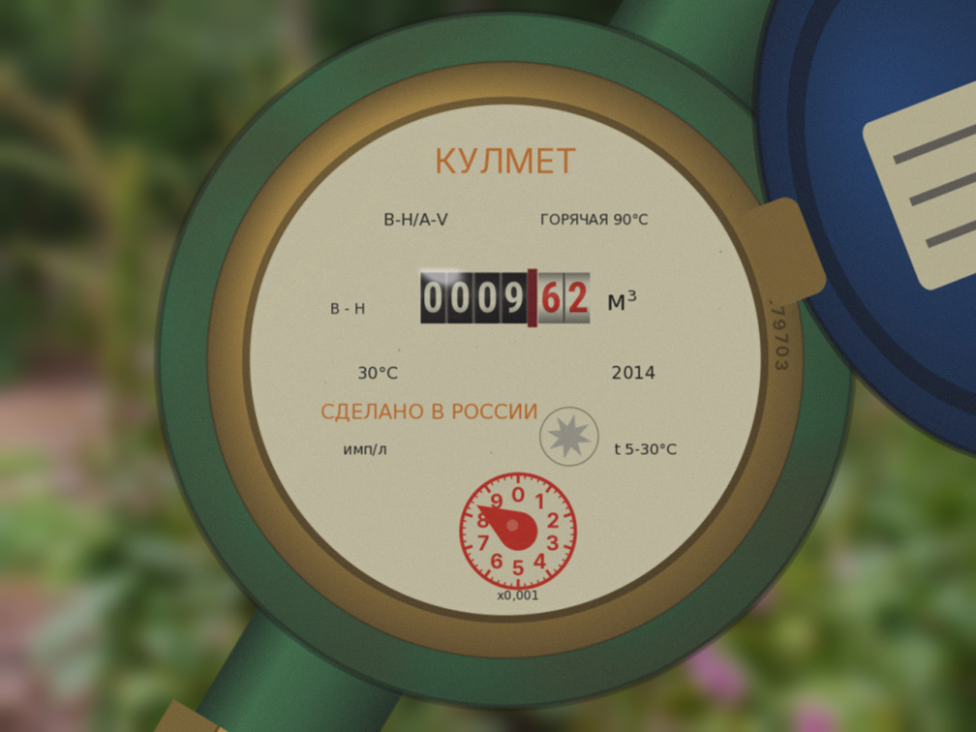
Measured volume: **9.628** m³
